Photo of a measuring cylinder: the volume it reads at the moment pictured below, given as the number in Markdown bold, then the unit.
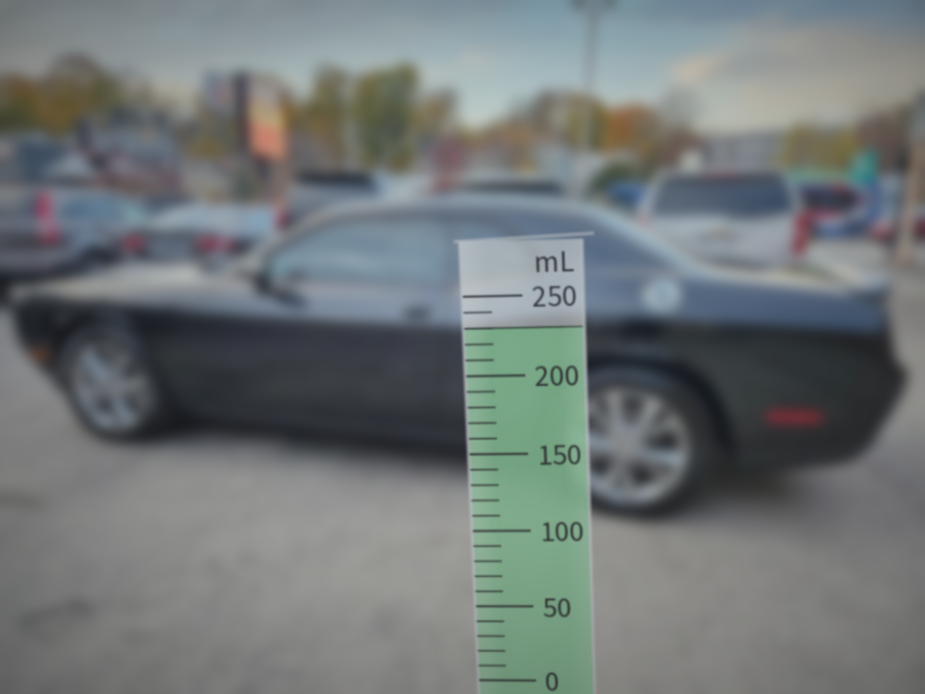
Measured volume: **230** mL
